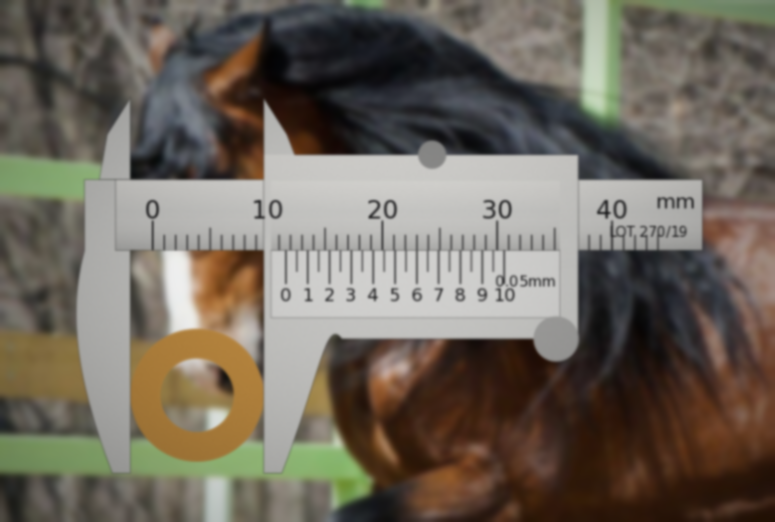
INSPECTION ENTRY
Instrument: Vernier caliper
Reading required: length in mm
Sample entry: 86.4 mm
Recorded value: 11.6 mm
